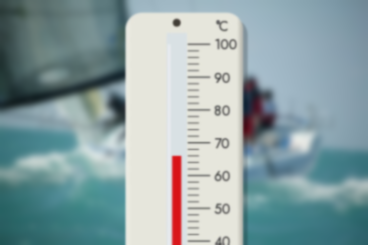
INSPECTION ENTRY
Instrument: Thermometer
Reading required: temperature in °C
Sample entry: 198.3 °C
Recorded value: 66 °C
